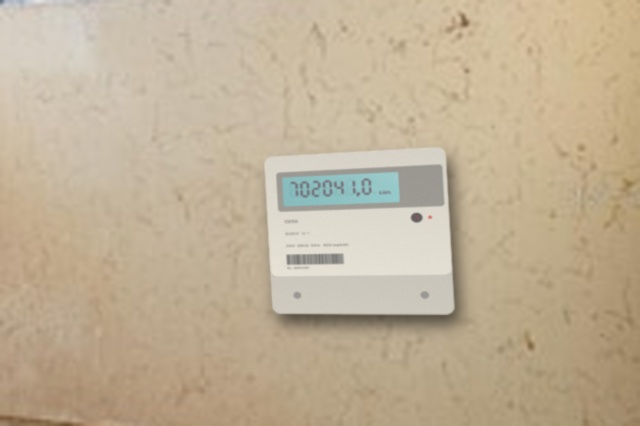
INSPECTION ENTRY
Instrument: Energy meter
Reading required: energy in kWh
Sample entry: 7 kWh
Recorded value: 702041.0 kWh
